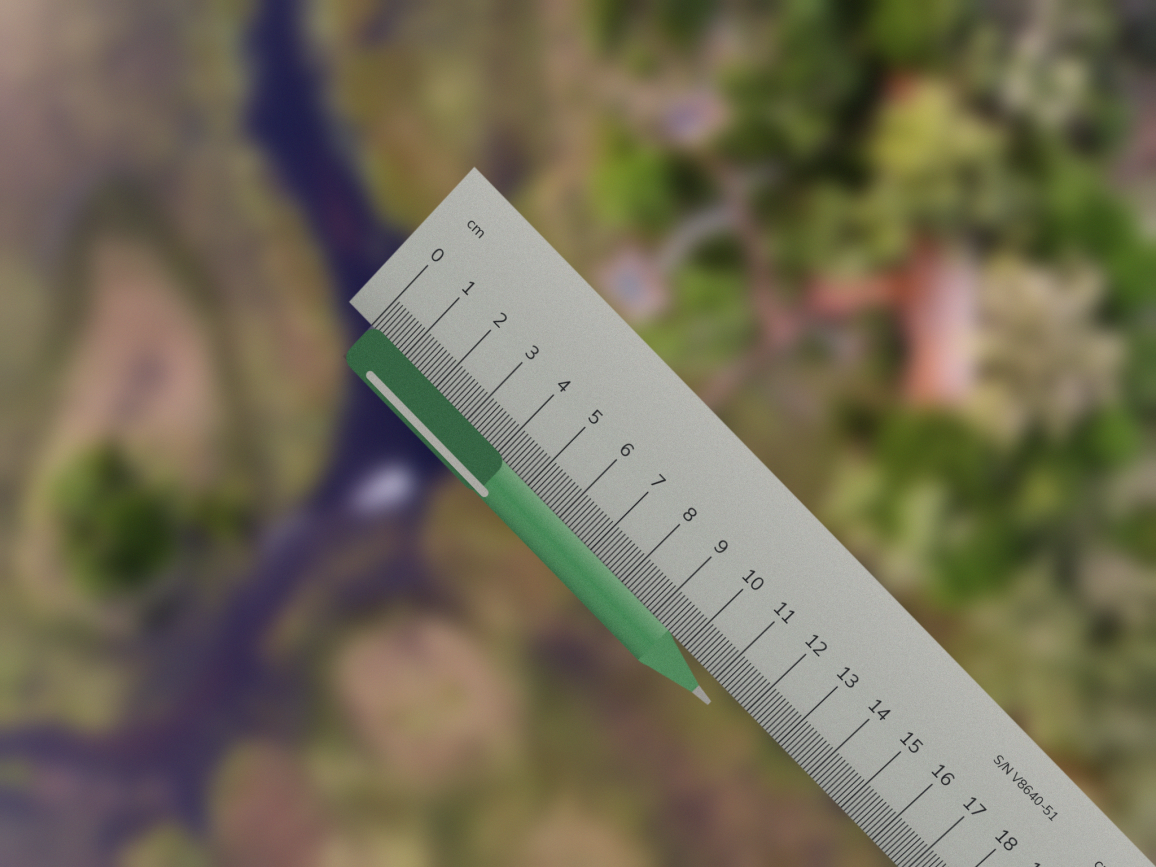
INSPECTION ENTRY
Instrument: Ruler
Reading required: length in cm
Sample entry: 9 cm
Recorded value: 11.3 cm
